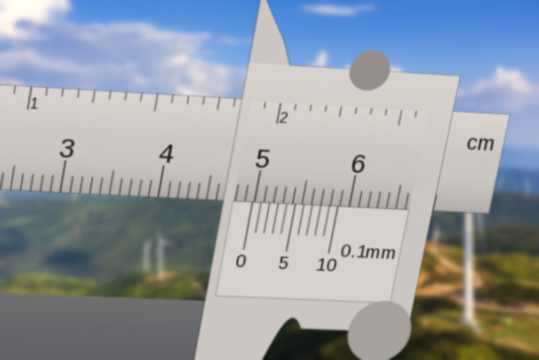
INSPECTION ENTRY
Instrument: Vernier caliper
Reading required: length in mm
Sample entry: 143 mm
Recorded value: 49.8 mm
